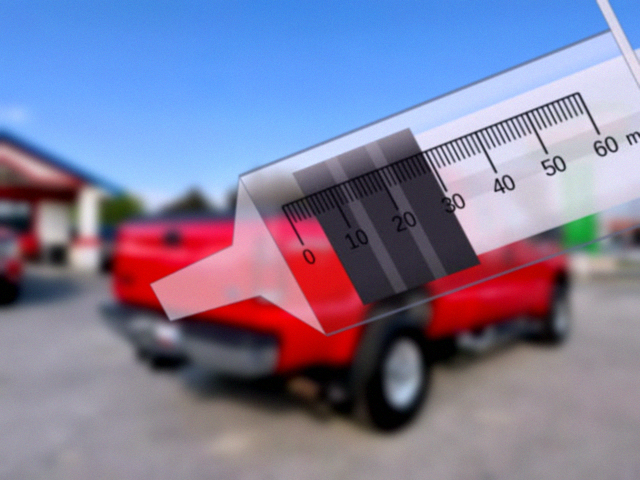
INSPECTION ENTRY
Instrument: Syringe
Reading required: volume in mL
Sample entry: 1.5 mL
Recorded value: 5 mL
